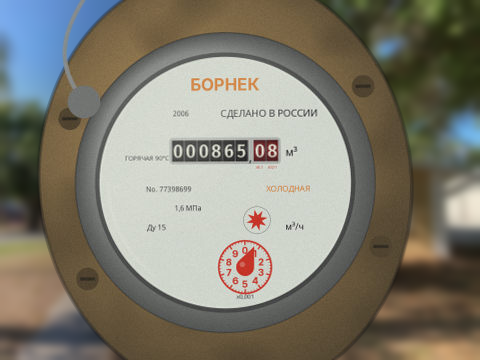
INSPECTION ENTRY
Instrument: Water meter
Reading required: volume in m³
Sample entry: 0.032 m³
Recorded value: 865.080 m³
